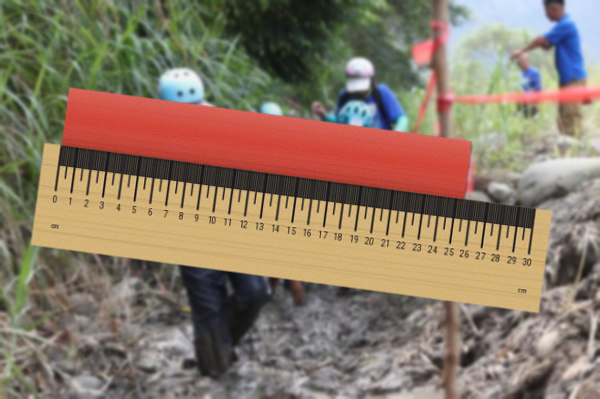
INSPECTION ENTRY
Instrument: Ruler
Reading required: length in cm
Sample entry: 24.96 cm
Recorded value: 25.5 cm
